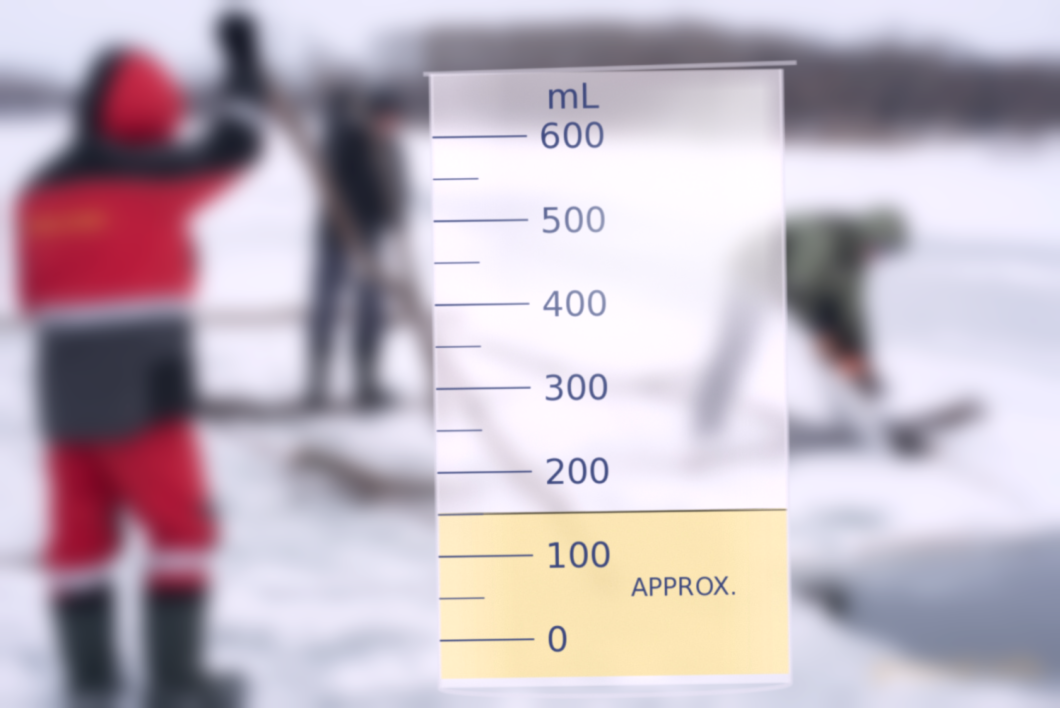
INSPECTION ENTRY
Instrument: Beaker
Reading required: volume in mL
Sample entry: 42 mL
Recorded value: 150 mL
